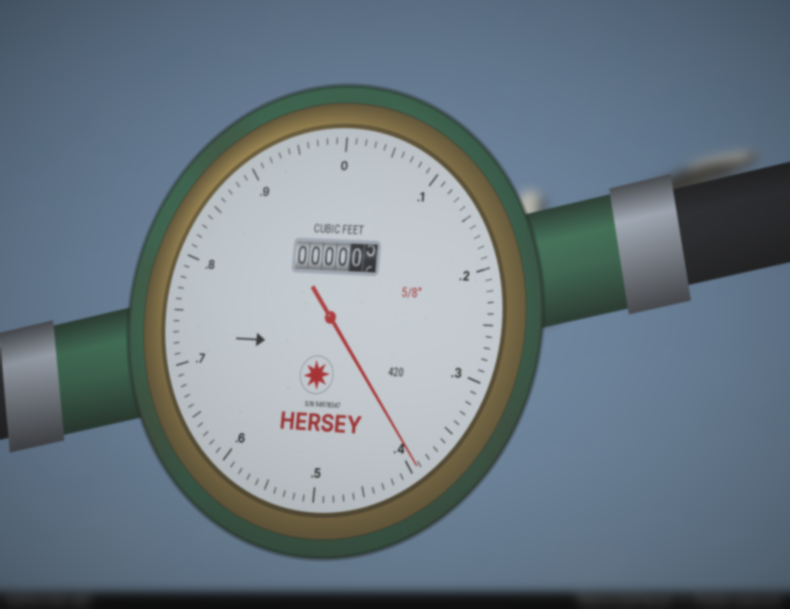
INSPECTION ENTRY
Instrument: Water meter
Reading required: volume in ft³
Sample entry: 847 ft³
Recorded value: 5.39 ft³
